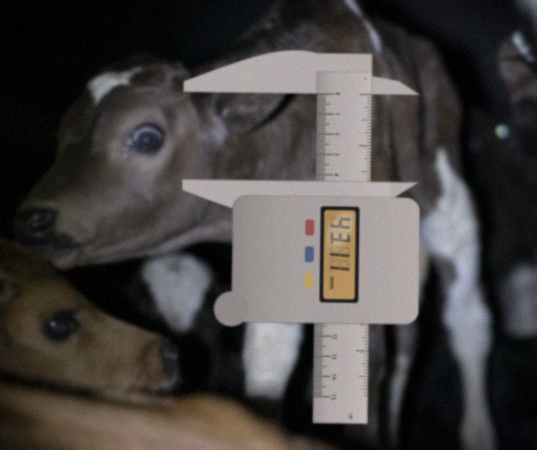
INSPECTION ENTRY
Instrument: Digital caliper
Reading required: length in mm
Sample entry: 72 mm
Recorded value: 43.11 mm
